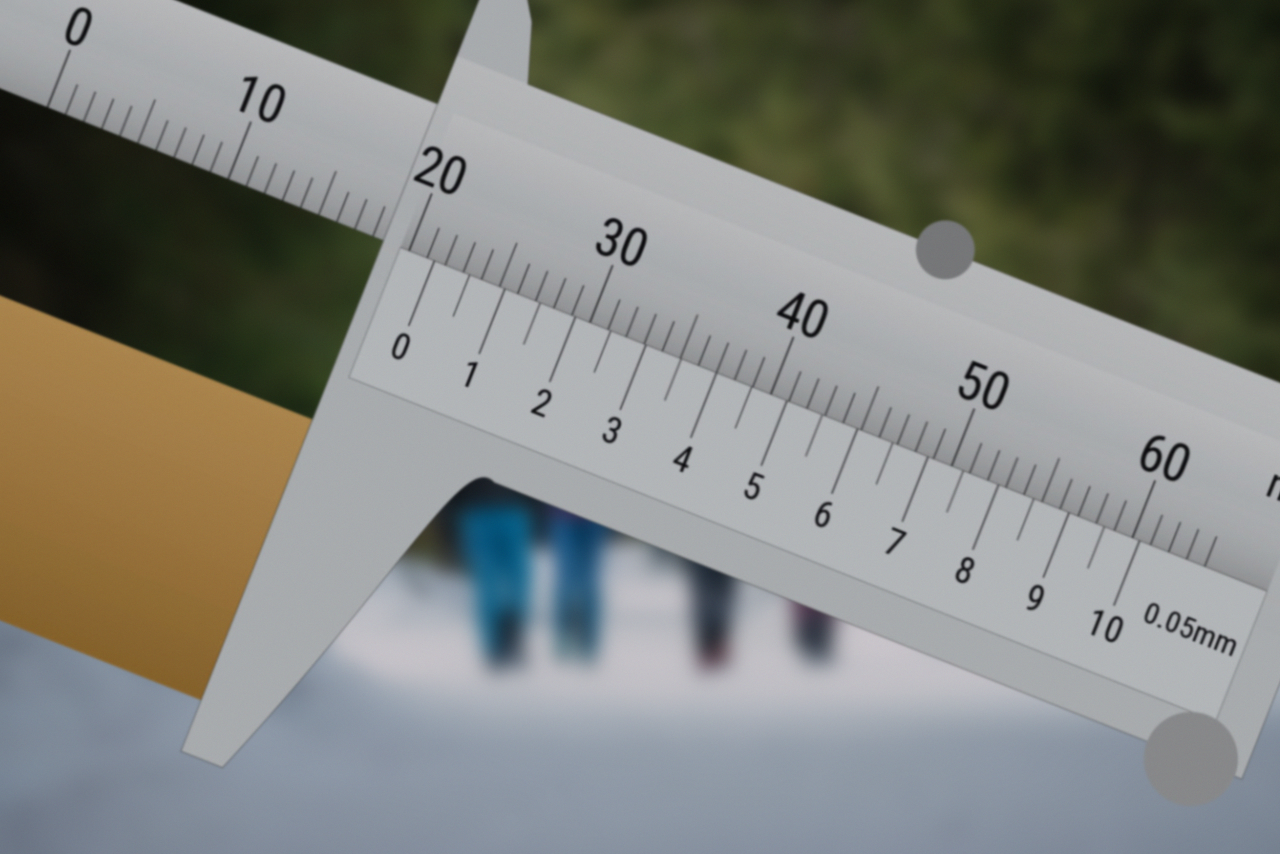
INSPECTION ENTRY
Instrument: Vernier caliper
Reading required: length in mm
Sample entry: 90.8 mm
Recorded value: 21.4 mm
